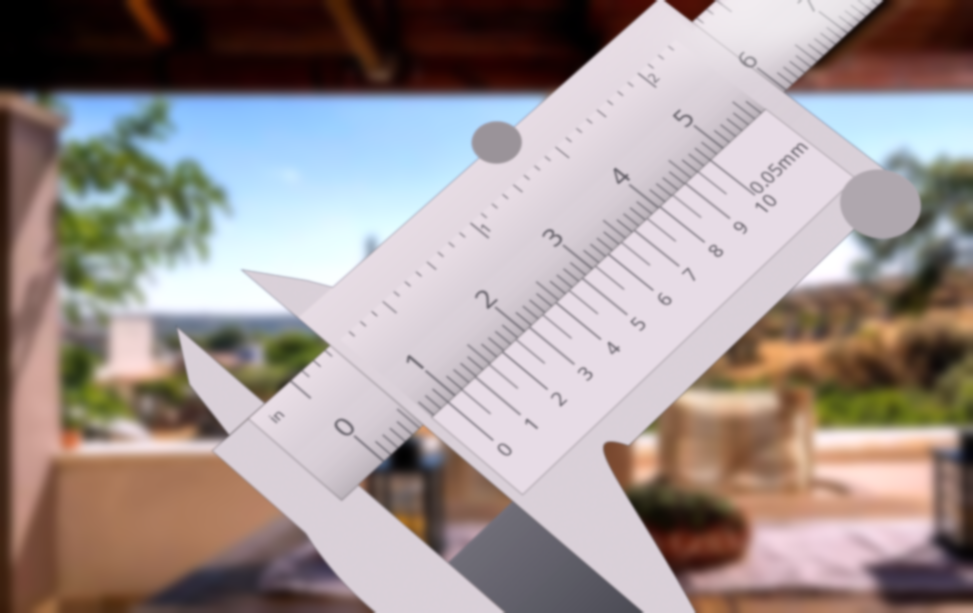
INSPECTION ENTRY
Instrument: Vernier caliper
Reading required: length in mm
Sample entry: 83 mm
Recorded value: 9.0 mm
